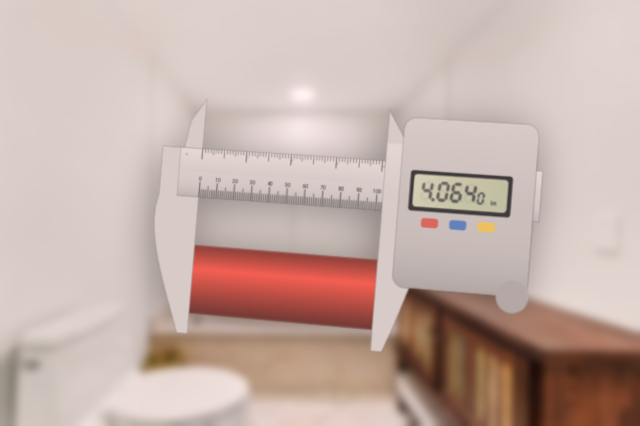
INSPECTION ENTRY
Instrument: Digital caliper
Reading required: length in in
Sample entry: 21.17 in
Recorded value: 4.0640 in
